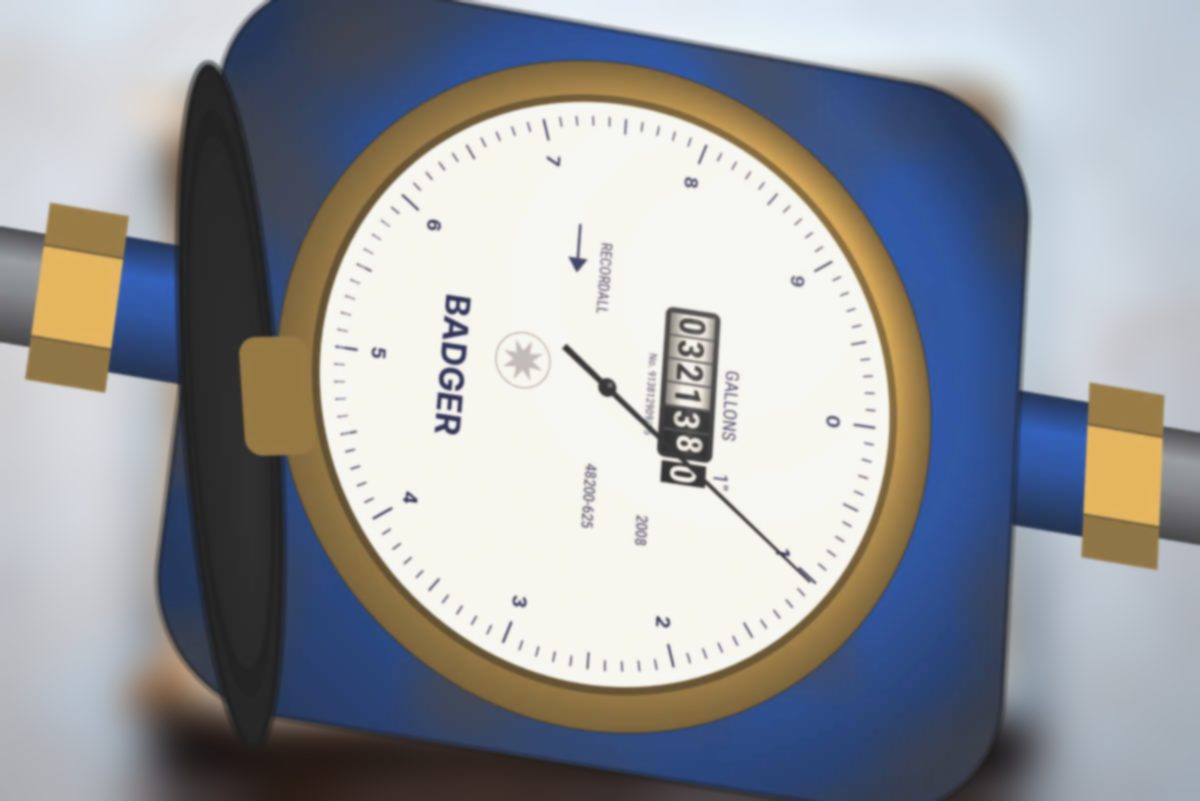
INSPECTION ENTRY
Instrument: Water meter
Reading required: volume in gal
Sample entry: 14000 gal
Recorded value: 321381.0 gal
